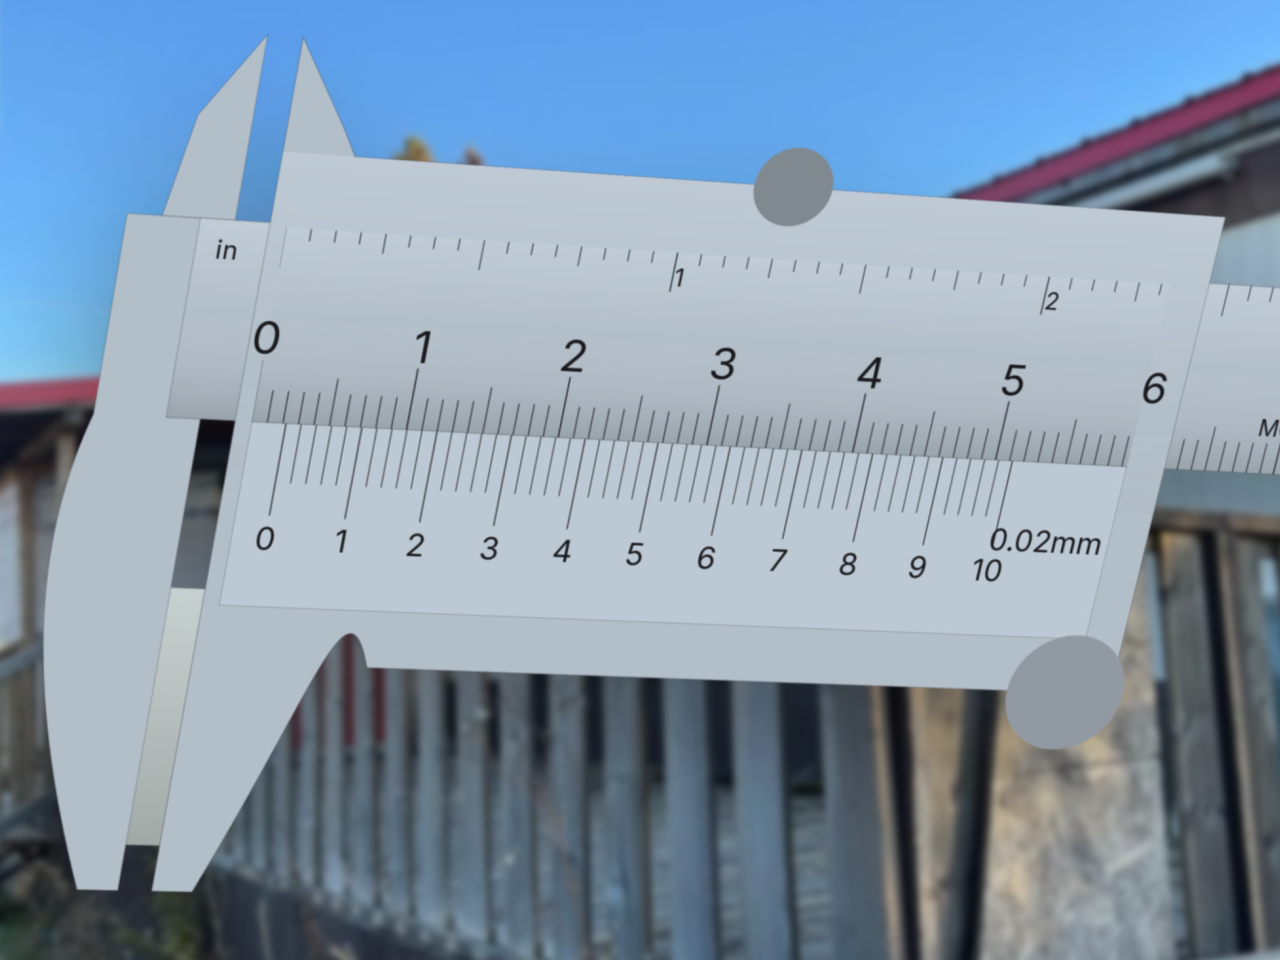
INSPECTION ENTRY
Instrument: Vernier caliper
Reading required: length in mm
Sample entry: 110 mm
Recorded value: 2.2 mm
